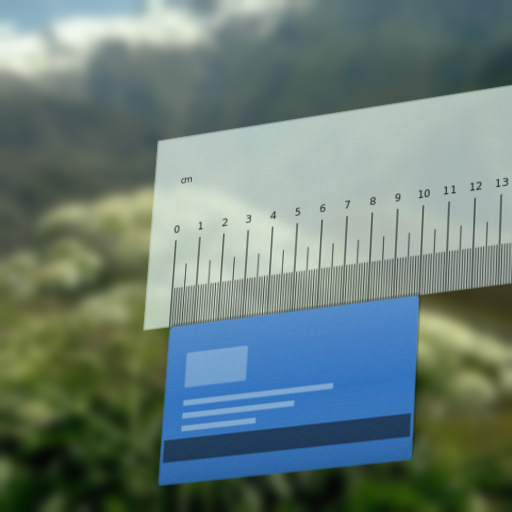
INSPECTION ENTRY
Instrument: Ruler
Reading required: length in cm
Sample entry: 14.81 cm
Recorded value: 10 cm
